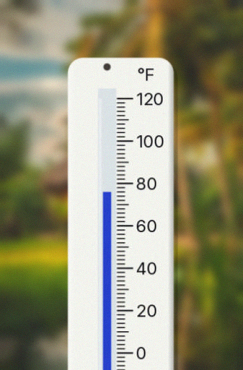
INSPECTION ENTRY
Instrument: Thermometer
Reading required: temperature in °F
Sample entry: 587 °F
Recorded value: 76 °F
